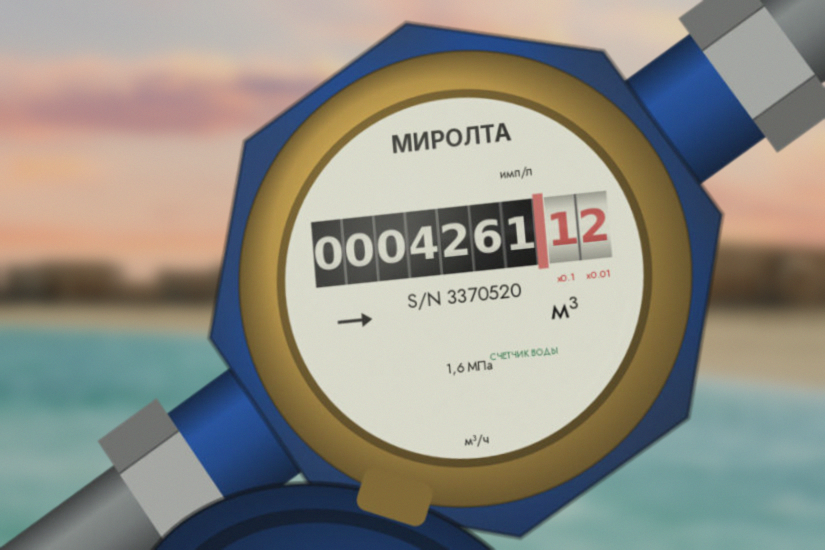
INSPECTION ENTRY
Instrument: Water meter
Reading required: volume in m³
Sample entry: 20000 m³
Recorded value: 4261.12 m³
